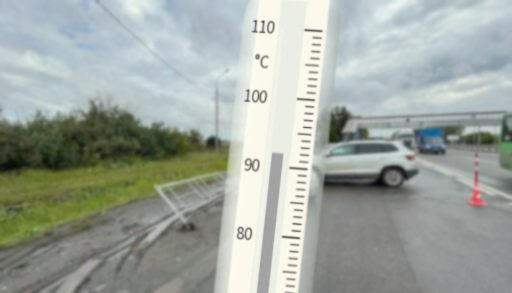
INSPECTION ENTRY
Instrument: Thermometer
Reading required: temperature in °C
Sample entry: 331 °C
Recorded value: 92 °C
